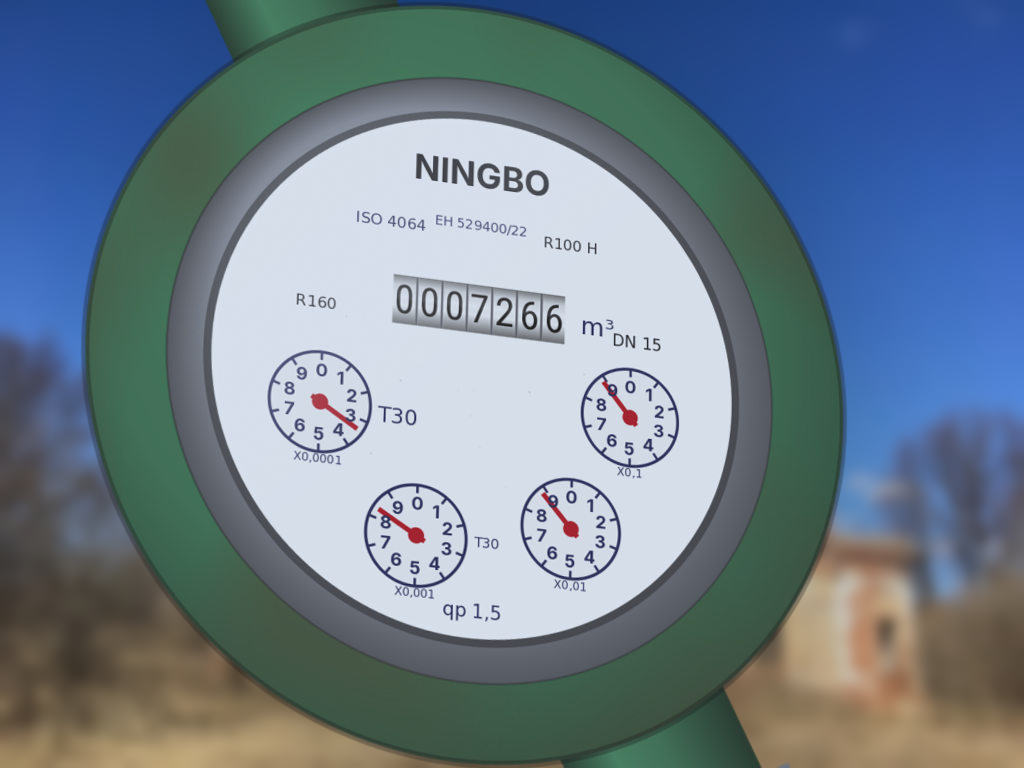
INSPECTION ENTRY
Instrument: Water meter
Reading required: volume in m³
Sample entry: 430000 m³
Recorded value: 7266.8883 m³
